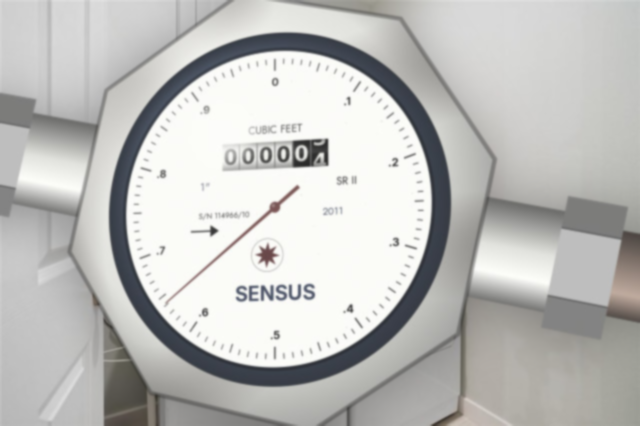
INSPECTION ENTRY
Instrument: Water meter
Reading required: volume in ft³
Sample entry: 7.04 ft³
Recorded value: 3.64 ft³
